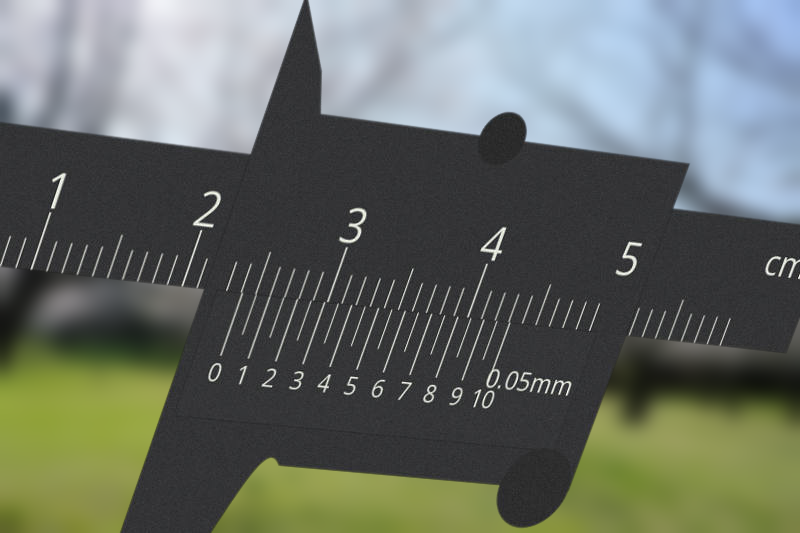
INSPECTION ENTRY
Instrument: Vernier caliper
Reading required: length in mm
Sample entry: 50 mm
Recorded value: 24.1 mm
